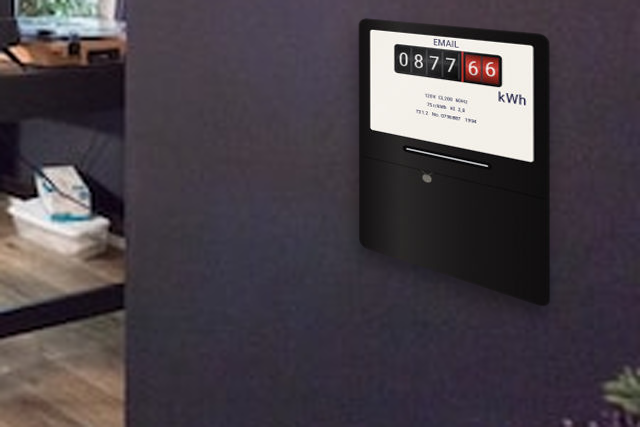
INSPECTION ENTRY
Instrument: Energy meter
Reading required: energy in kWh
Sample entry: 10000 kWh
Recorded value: 877.66 kWh
